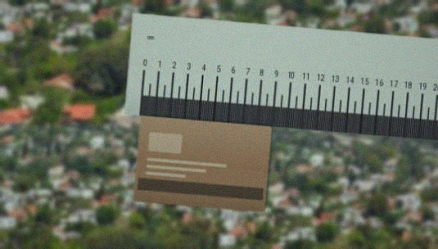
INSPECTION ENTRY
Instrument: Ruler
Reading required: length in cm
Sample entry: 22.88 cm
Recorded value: 9 cm
